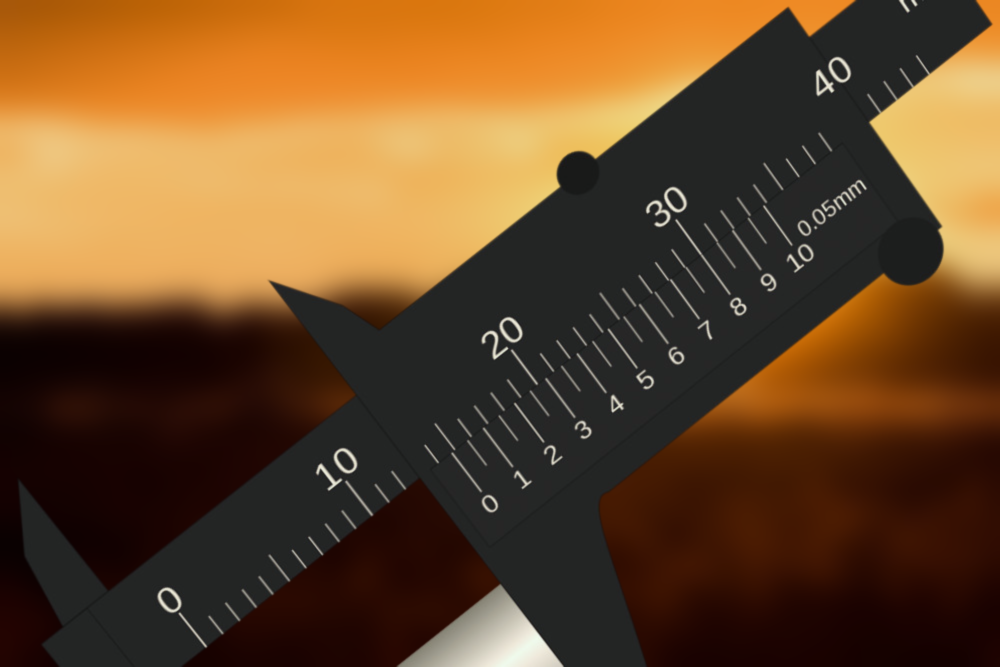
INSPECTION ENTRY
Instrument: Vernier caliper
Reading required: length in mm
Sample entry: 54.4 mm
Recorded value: 14.8 mm
